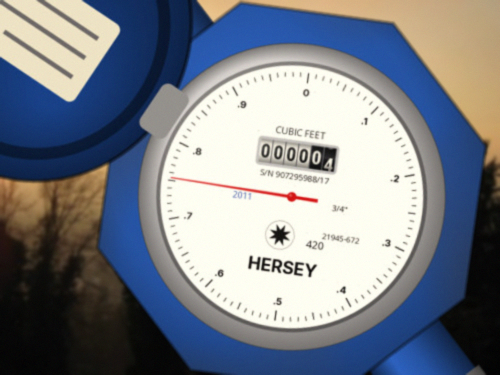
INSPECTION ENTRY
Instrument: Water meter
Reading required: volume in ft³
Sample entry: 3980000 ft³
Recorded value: 3.75 ft³
